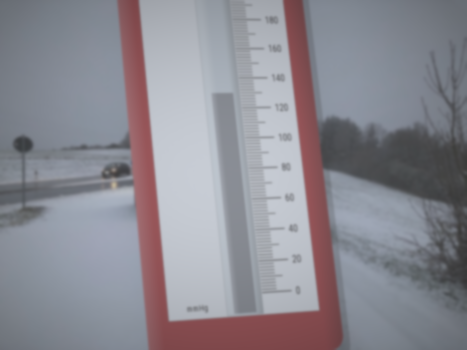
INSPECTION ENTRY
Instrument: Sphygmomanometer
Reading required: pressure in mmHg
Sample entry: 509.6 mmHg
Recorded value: 130 mmHg
